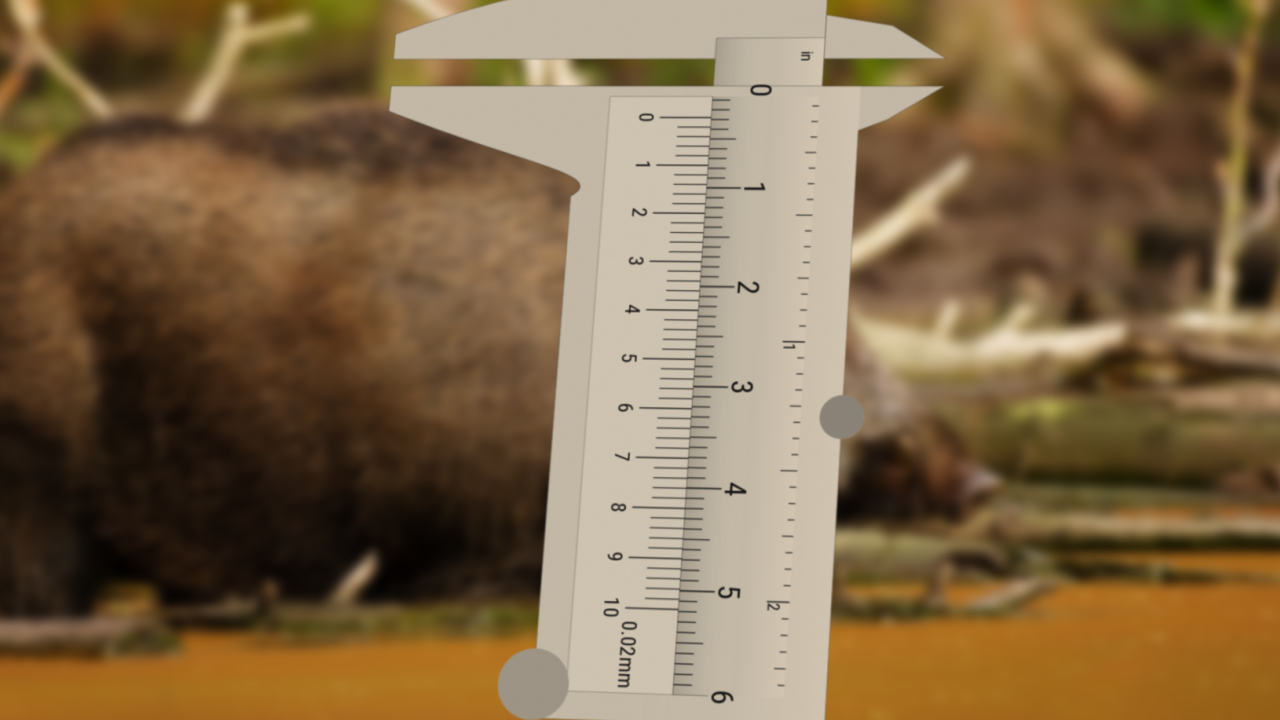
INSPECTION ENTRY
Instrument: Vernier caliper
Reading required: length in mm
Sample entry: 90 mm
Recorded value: 2.8 mm
